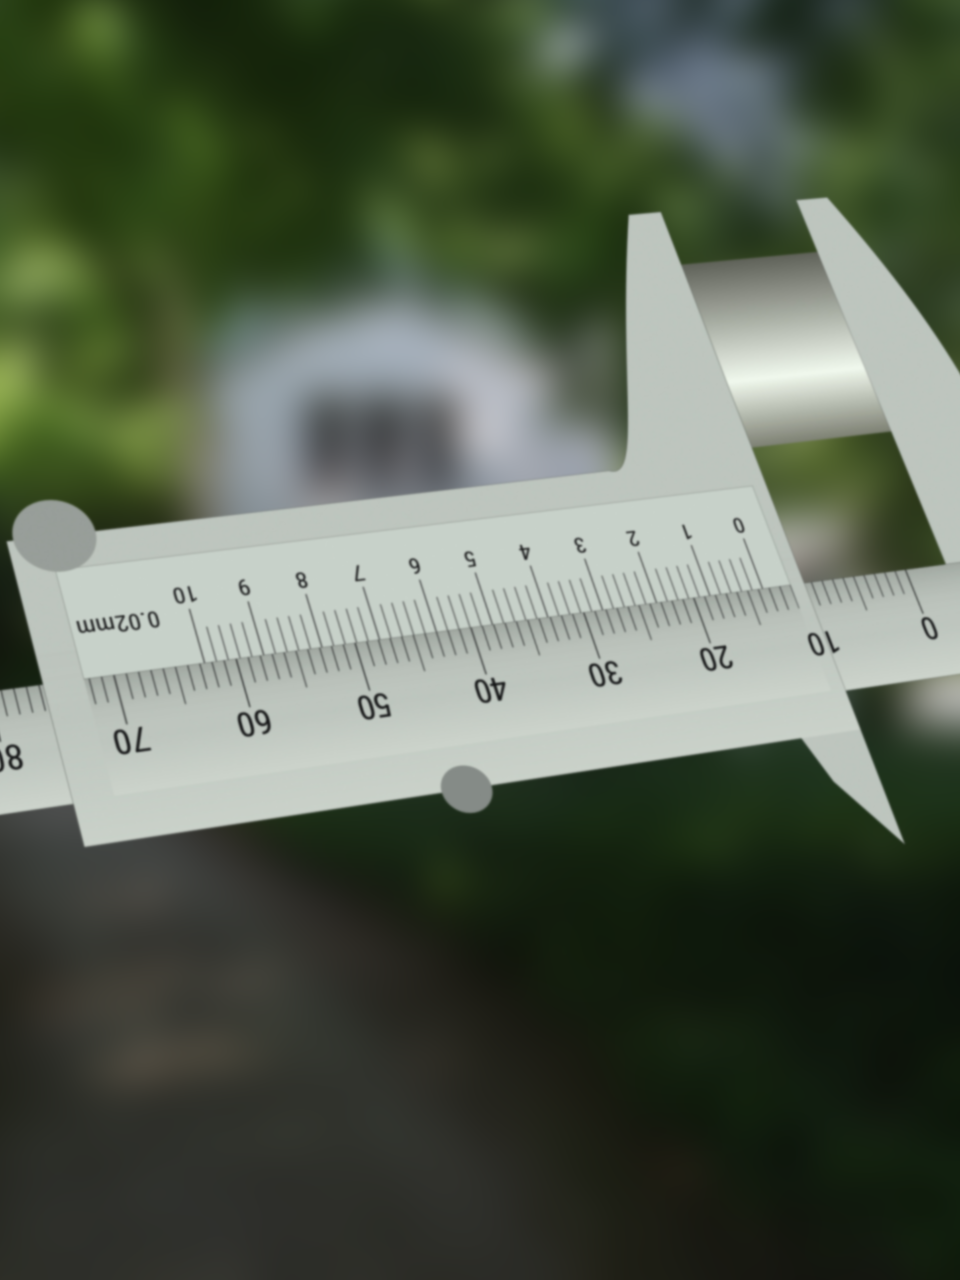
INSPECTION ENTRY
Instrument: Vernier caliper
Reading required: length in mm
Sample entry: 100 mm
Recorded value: 13.6 mm
